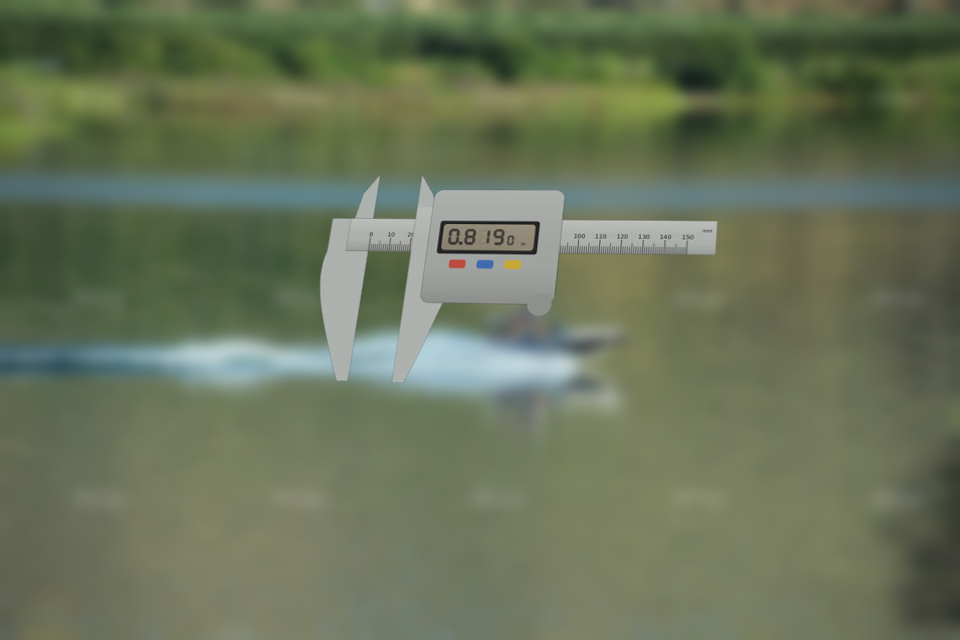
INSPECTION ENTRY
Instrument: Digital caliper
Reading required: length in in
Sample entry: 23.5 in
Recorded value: 0.8190 in
